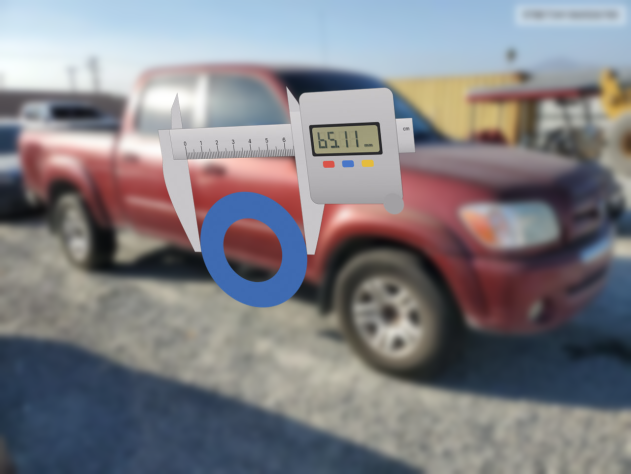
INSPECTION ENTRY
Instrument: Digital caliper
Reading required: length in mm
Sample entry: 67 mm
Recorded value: 65.11 mm
